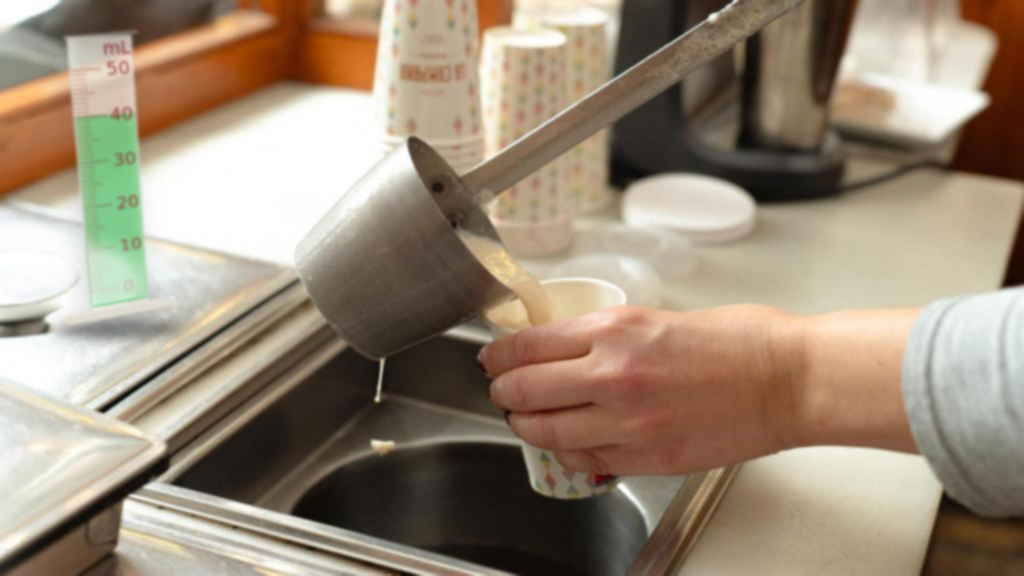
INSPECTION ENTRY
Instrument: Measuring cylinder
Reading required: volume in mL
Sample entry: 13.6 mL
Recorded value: 40 mL
